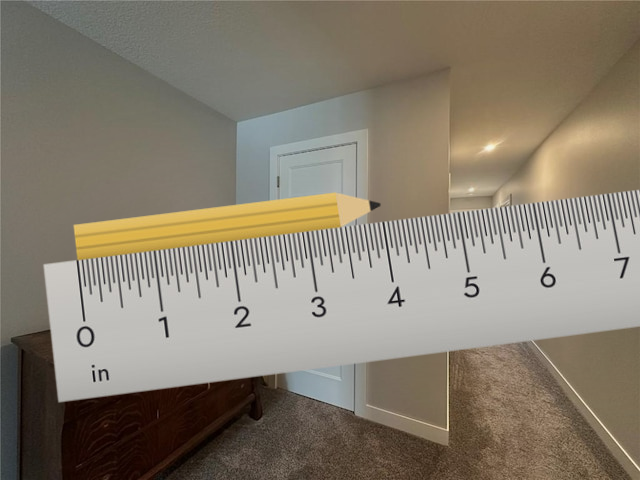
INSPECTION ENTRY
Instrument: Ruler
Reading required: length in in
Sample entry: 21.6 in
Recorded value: 4 in
